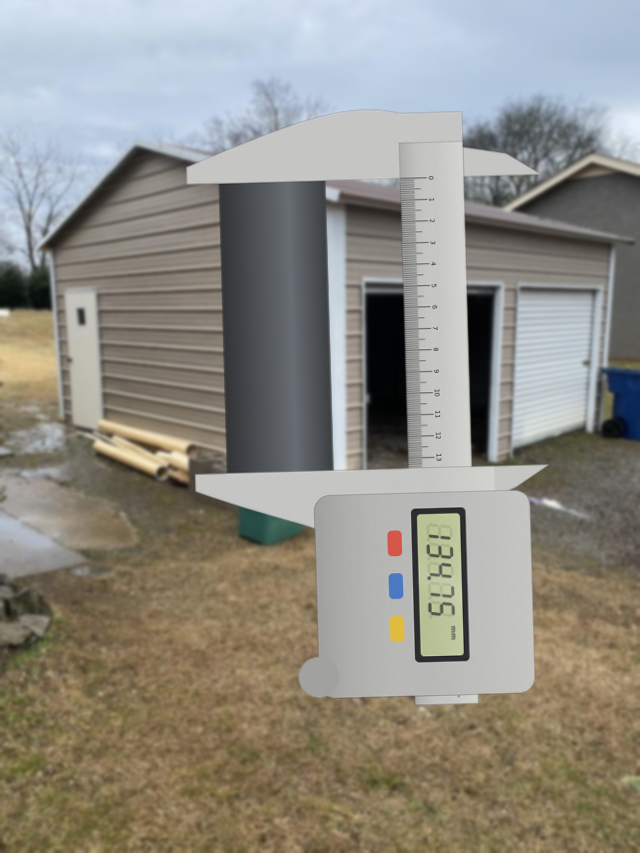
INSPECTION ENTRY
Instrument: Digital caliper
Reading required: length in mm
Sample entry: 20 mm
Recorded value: 134.75 mm
